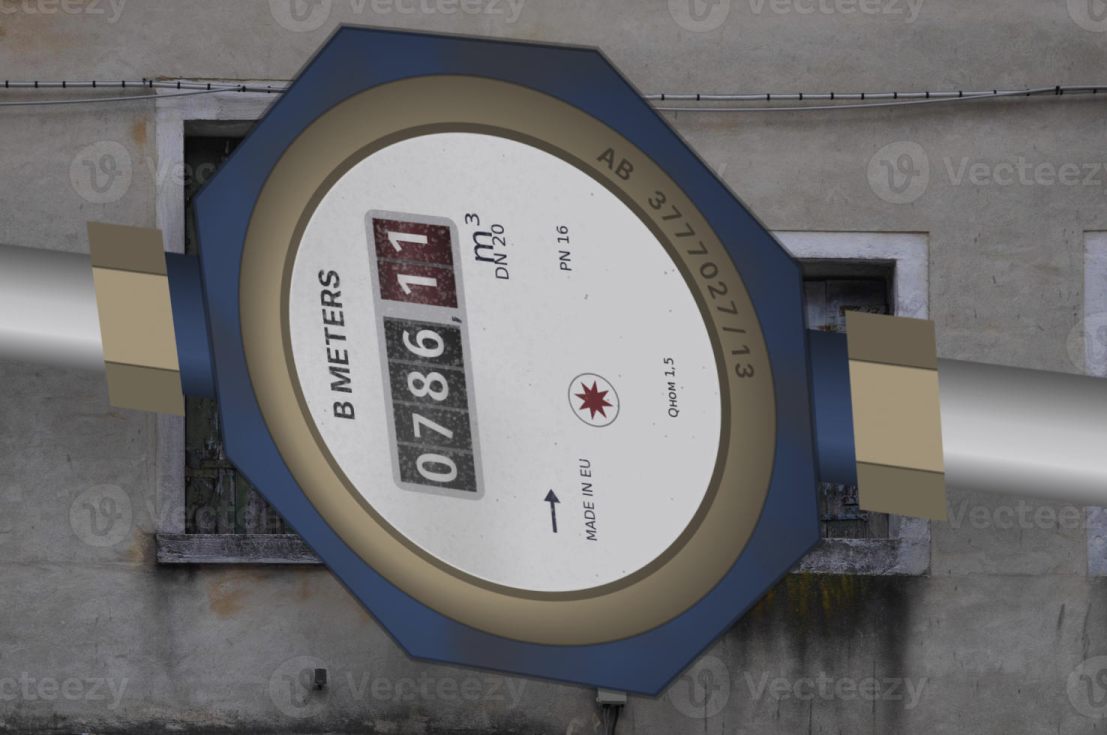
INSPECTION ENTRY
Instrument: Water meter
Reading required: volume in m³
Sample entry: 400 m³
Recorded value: 786.11 m³
